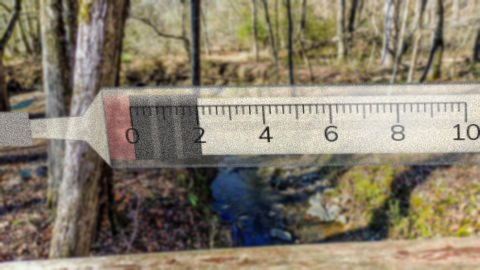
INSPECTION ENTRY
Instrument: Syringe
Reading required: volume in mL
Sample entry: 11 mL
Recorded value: 0 mL
